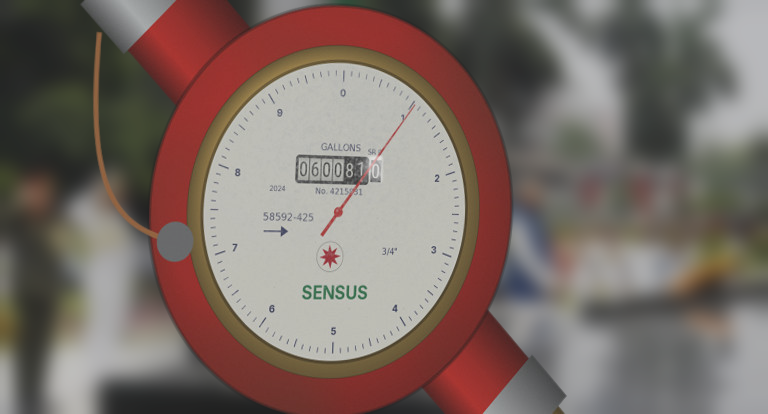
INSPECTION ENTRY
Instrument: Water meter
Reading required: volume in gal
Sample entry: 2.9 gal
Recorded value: 600811.0 gal
